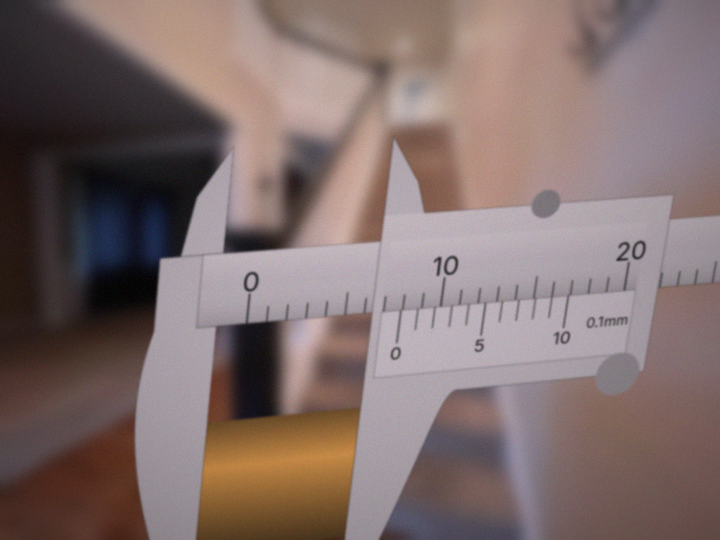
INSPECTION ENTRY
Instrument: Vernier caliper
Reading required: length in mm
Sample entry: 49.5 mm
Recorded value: 7.9 mm
